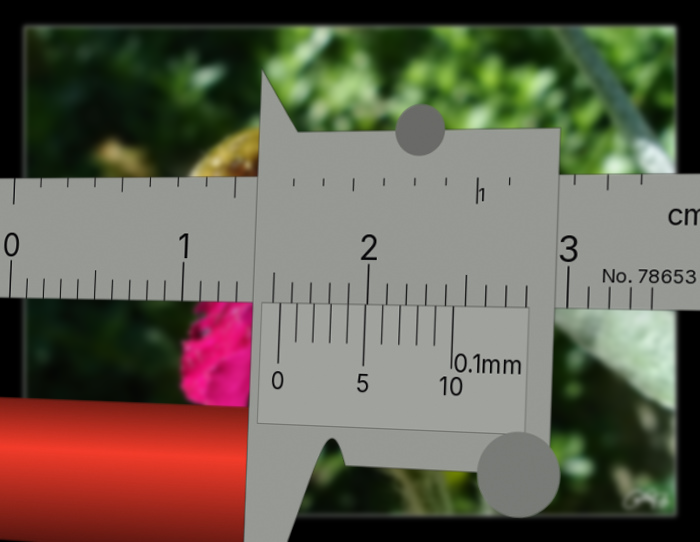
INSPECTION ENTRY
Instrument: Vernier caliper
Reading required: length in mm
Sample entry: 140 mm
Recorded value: 15.4 mm
